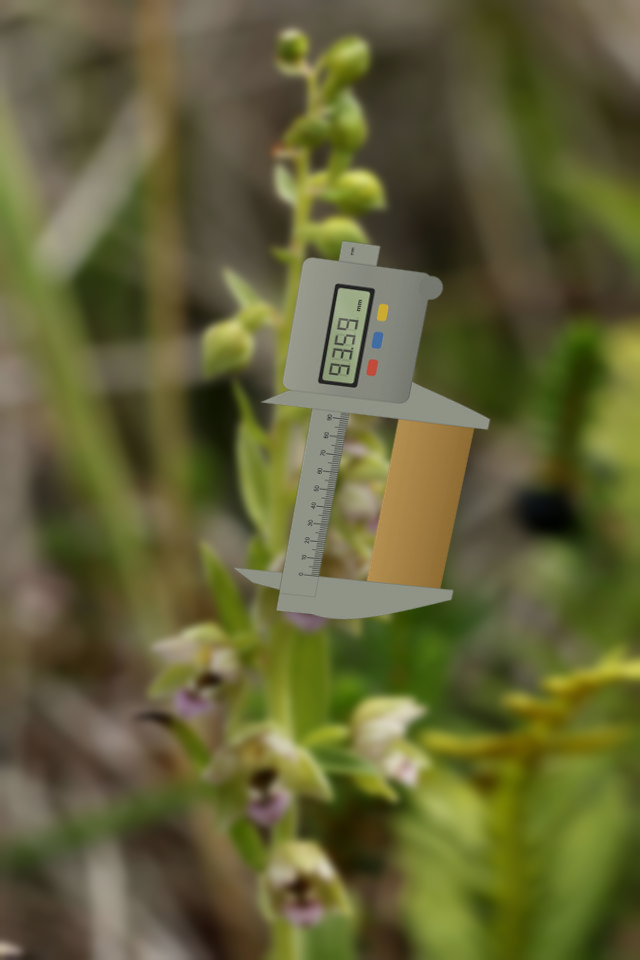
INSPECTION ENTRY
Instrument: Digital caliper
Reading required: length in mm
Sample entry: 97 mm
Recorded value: 93.59 mm
